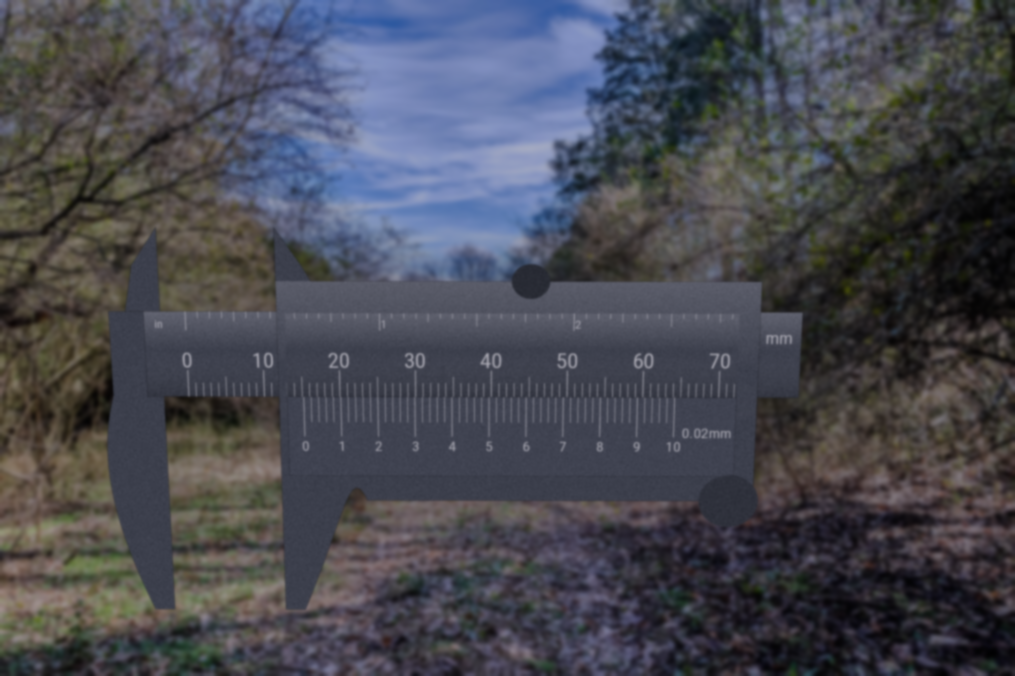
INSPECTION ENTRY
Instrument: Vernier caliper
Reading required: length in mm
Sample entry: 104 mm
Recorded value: 15.2 mm
